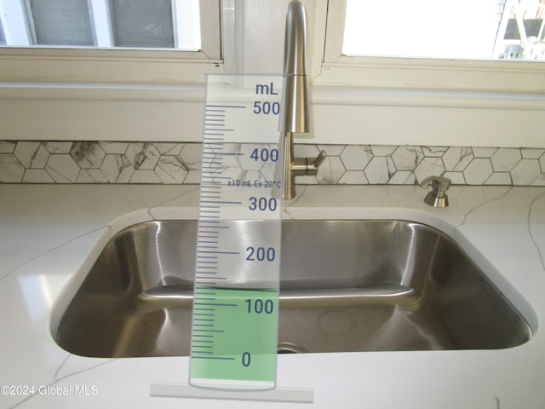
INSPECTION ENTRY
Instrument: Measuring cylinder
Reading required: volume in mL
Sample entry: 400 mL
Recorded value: 130 mL
